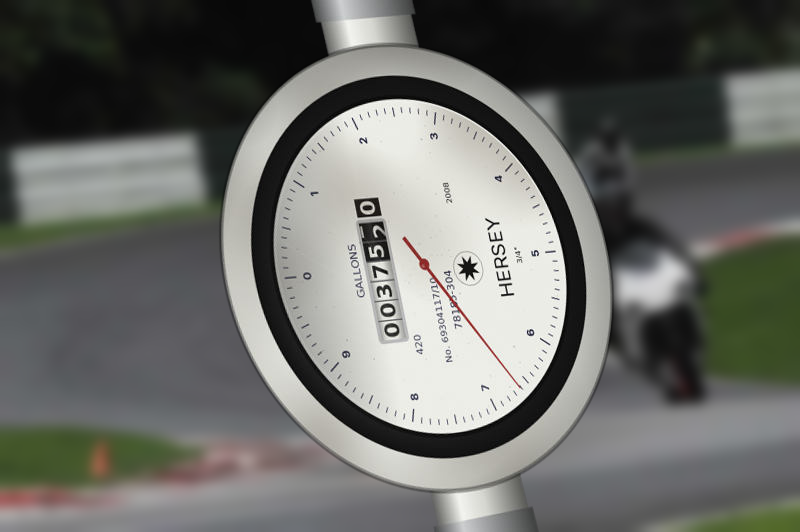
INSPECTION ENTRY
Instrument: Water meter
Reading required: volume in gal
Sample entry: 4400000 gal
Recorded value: 37516.6 gal
